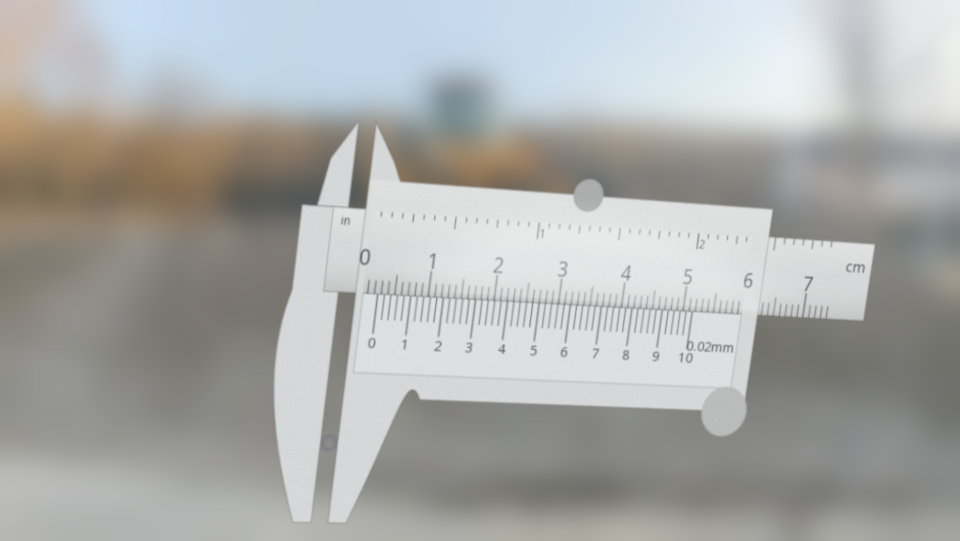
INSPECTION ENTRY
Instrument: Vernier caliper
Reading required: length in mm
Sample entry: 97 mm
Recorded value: 2.5 mm
